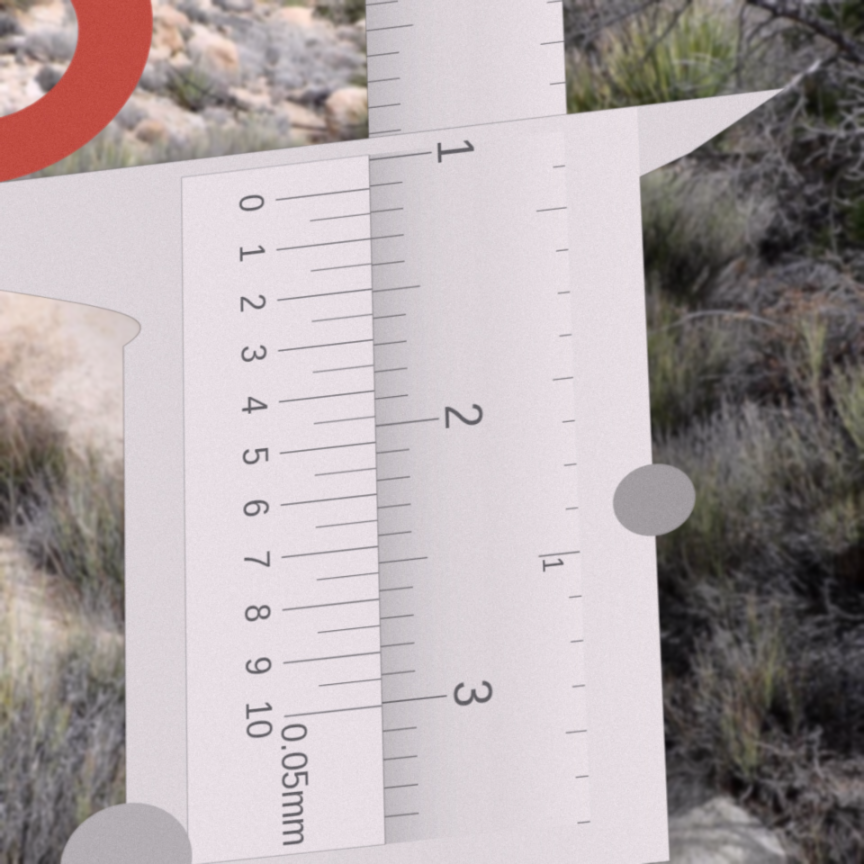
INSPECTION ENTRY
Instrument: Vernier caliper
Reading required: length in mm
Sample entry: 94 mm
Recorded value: 11.10 mm
